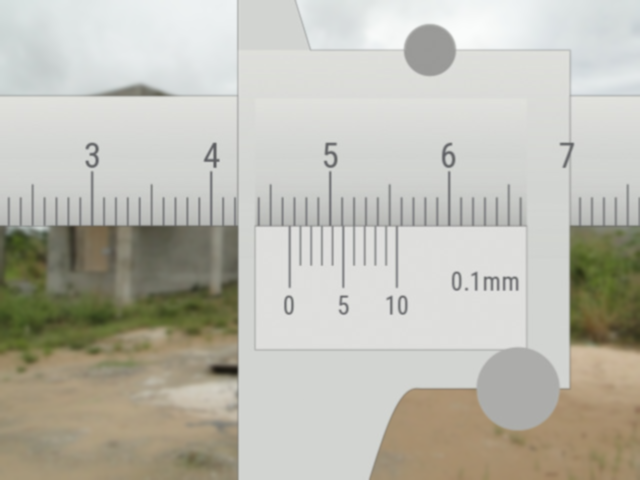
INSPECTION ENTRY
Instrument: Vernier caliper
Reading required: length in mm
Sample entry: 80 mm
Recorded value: 46.6 mm
